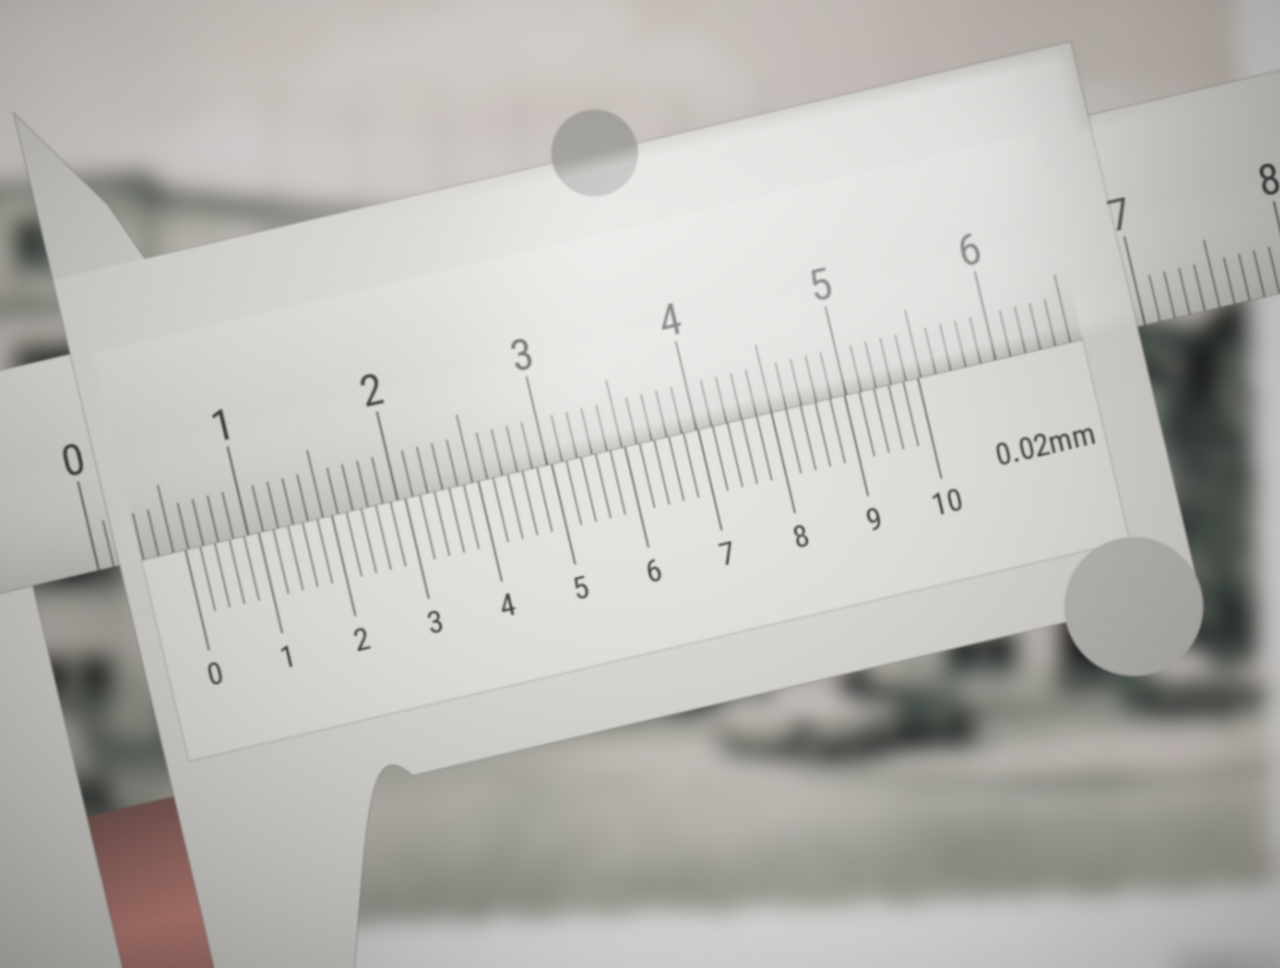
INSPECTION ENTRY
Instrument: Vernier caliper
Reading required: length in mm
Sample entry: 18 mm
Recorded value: 5.8 mm
